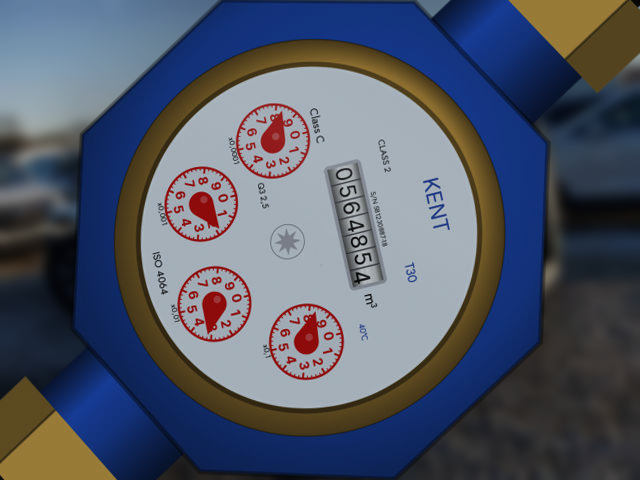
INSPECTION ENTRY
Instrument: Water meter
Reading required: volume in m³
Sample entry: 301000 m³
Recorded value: 564853.8318 m³
